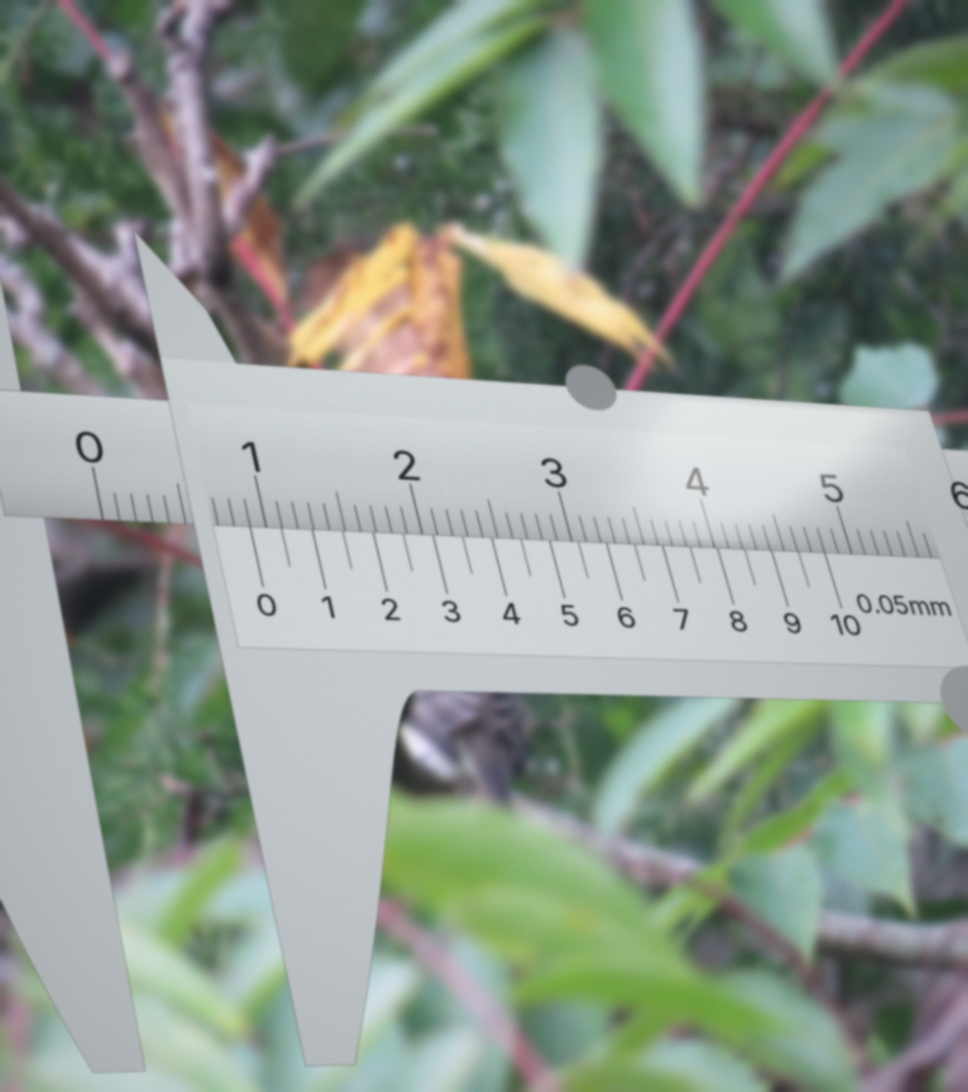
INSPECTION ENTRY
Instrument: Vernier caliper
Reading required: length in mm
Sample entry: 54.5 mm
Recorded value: 9.0 mm
